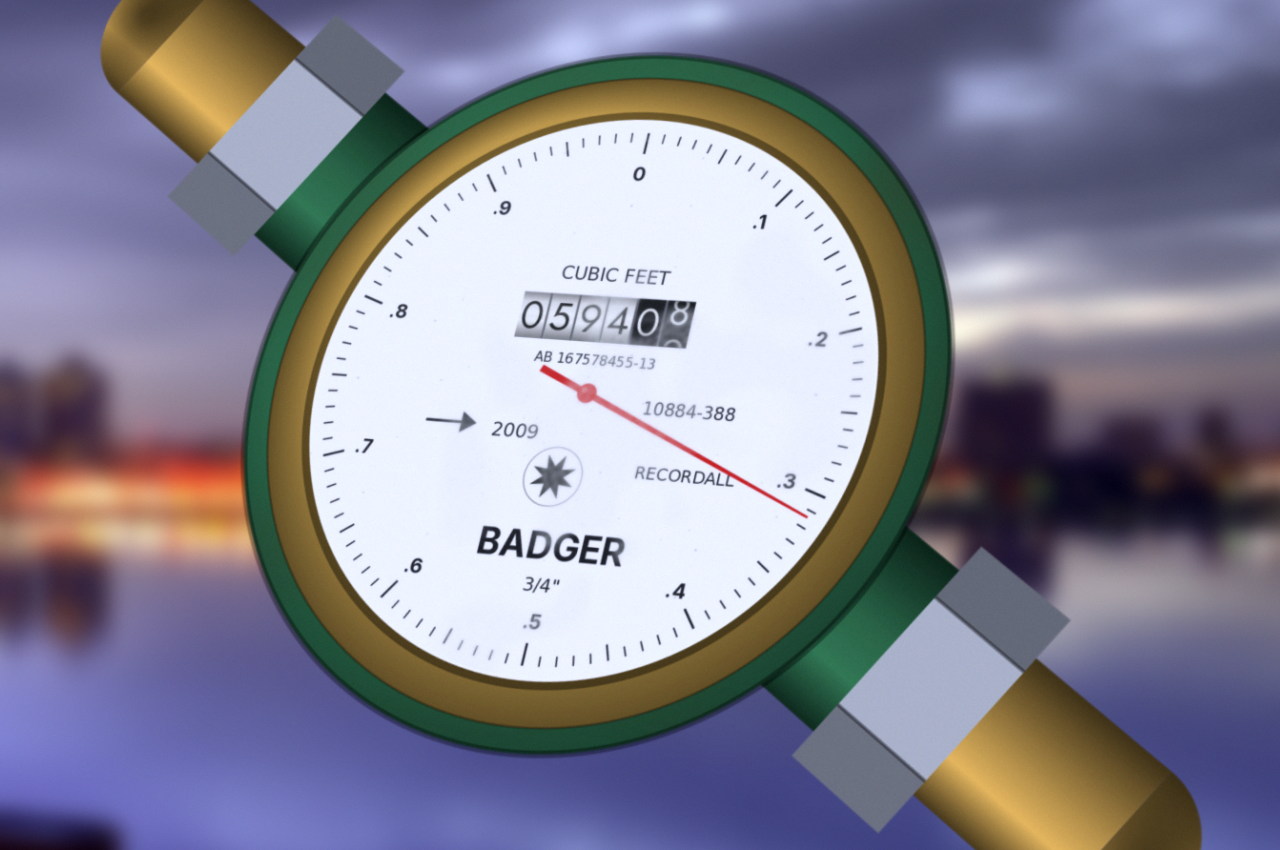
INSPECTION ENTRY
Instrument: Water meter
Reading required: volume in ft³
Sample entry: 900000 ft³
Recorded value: 59408.31 ft³
